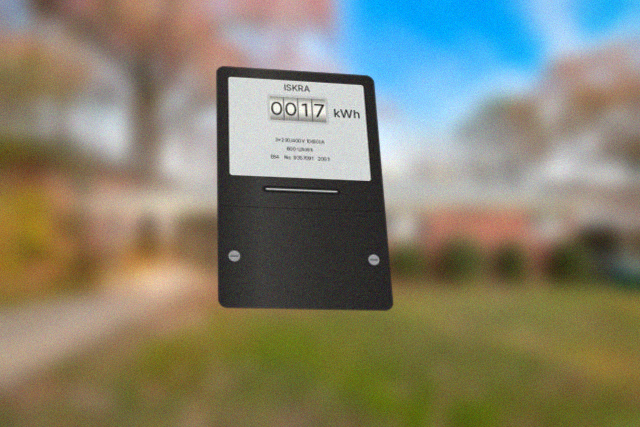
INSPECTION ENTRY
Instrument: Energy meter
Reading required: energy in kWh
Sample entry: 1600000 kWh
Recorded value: 17 kWh
